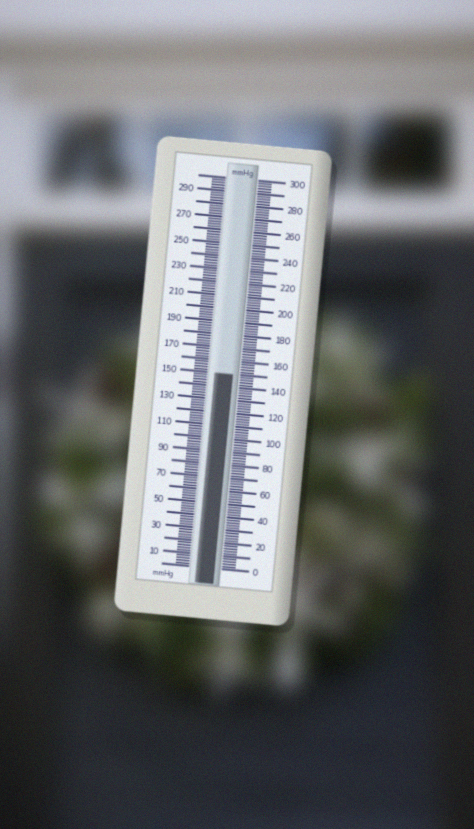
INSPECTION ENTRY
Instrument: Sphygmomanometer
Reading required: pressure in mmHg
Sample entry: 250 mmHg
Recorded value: 150 mmHg
